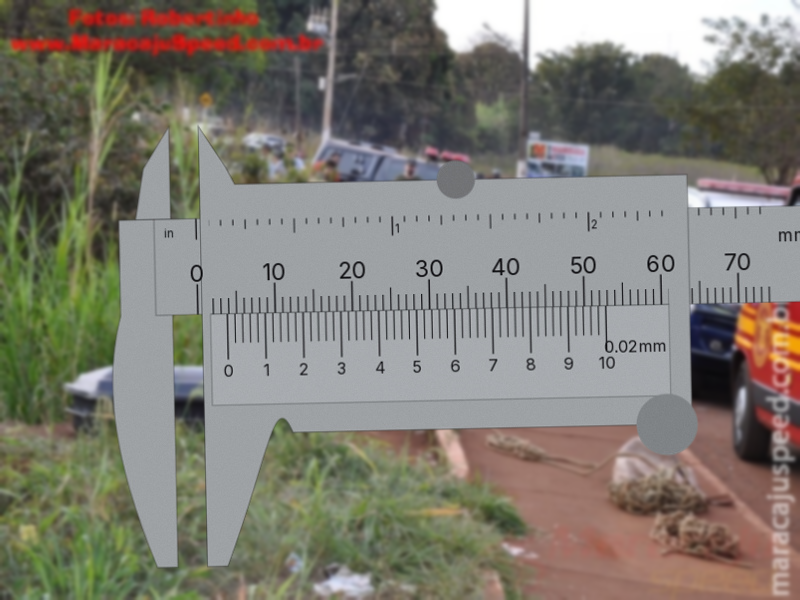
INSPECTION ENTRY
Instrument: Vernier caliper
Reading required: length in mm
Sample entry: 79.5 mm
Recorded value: 3.8 mm
